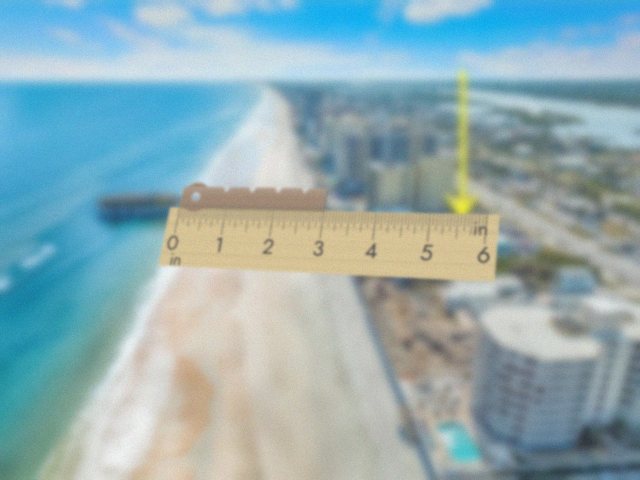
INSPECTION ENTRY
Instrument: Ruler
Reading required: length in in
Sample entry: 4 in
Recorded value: 3 in
